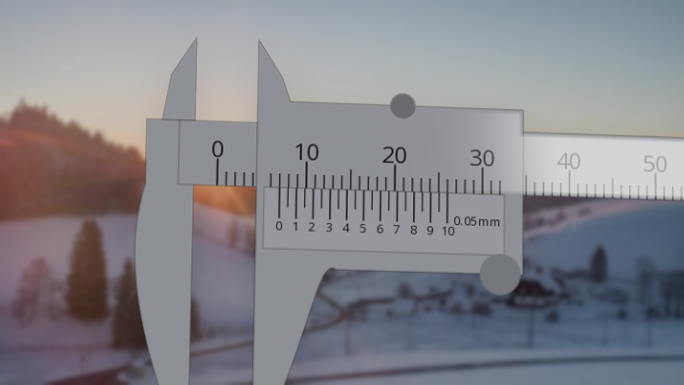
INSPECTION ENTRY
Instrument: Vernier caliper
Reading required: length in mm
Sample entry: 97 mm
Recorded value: 7.0 mm
